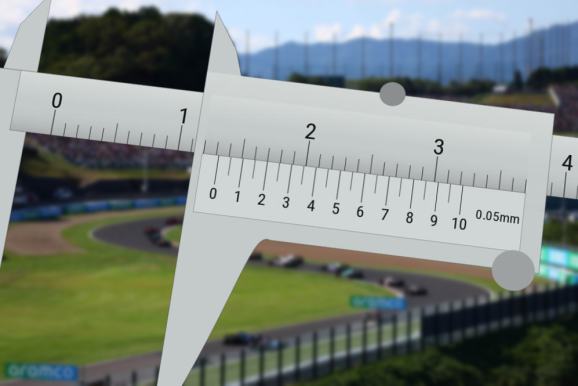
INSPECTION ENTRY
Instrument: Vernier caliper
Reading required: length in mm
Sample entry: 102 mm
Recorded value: 13.2 mm
